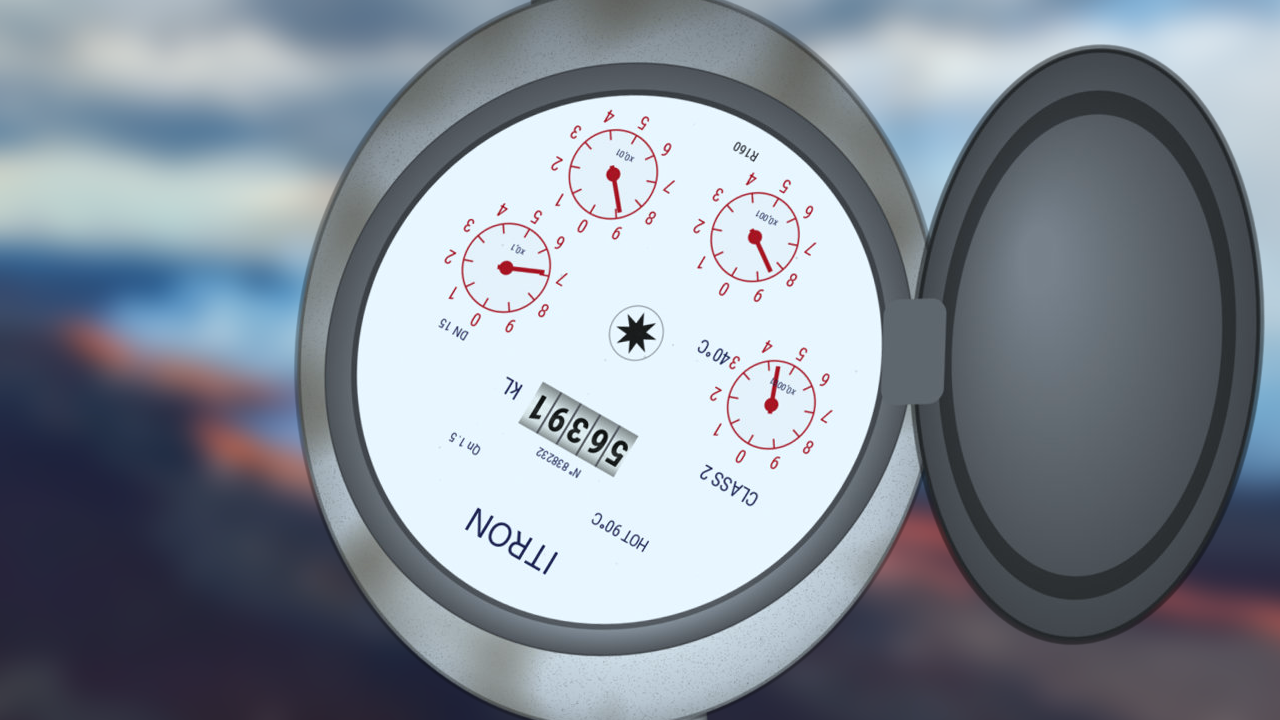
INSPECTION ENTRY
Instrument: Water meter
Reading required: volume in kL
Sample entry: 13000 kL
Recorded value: 56391.6884 kL
